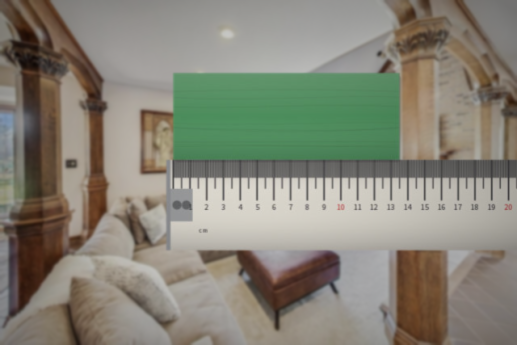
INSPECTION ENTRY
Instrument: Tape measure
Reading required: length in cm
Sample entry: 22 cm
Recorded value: 13.5 cm
